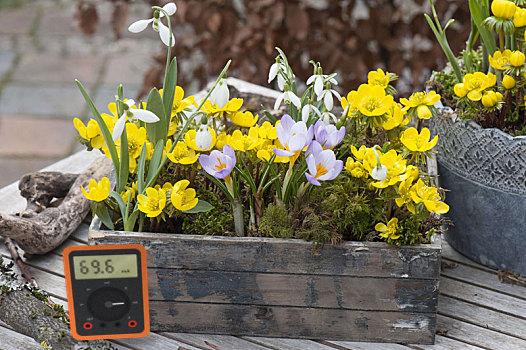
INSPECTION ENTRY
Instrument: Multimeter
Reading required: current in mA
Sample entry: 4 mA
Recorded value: 69.6 mA
